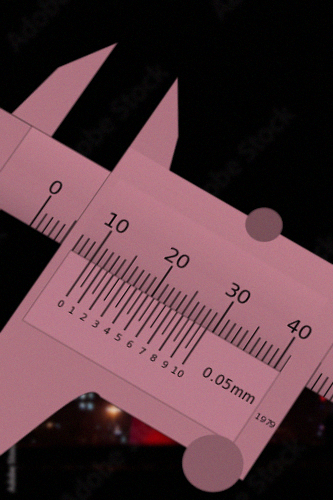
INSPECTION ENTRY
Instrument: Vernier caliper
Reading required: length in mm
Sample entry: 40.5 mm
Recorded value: 10.0 mm
